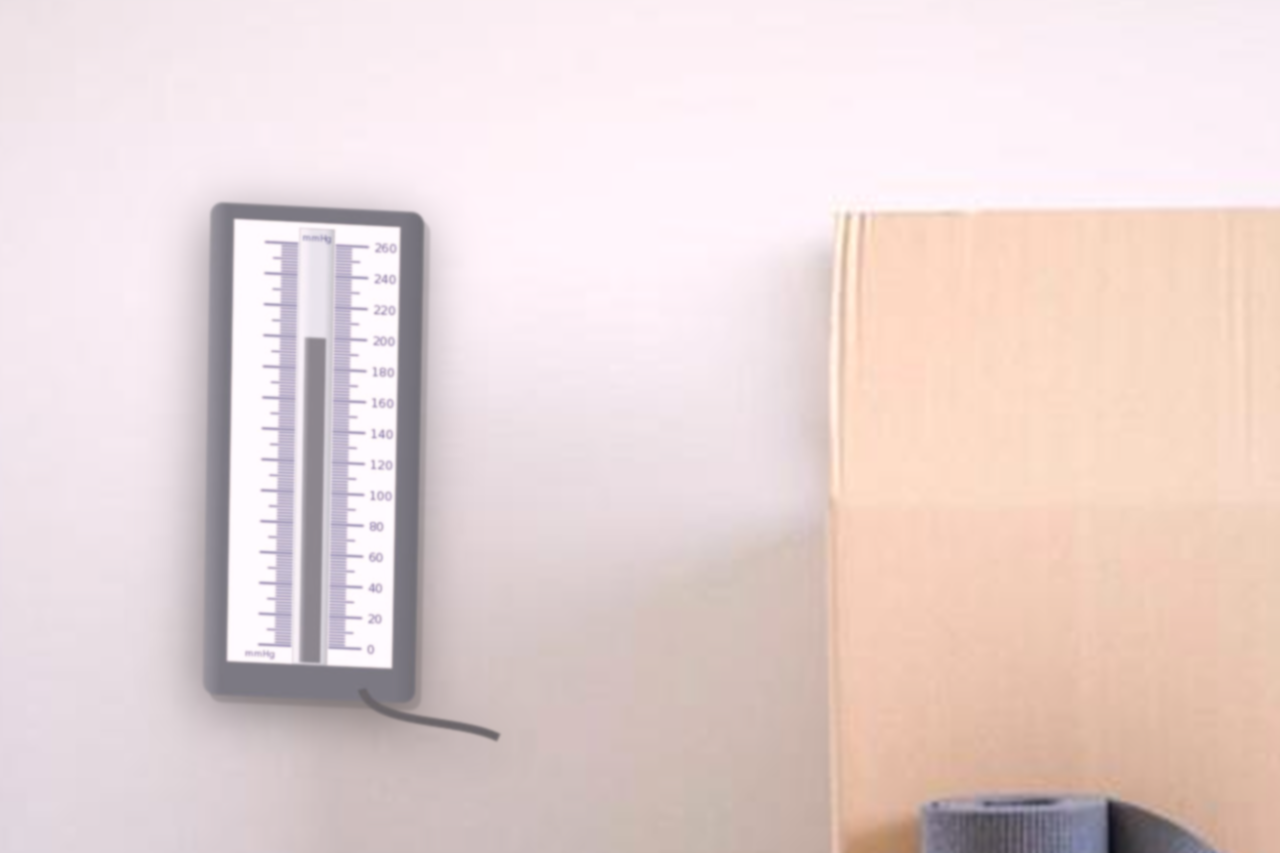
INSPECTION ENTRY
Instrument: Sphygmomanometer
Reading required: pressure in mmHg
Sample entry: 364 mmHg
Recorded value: 200 mmHg
